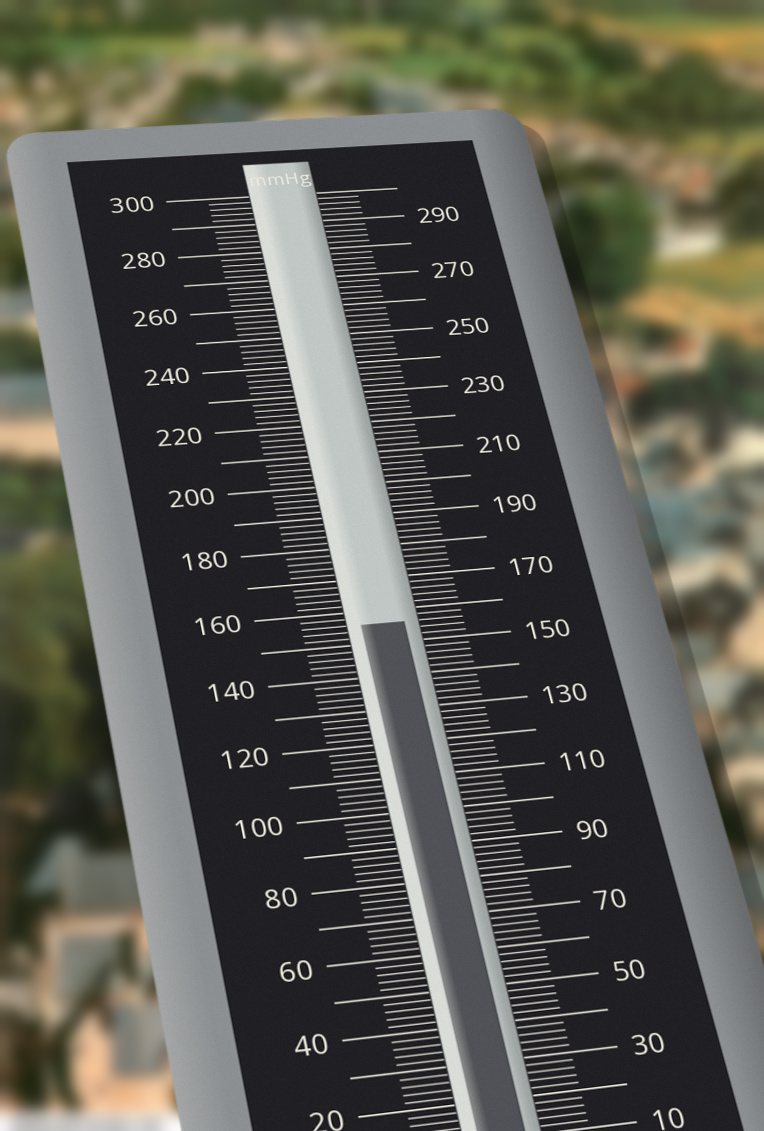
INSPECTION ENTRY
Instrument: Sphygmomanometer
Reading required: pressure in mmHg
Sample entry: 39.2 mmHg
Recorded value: 156 mmHg
